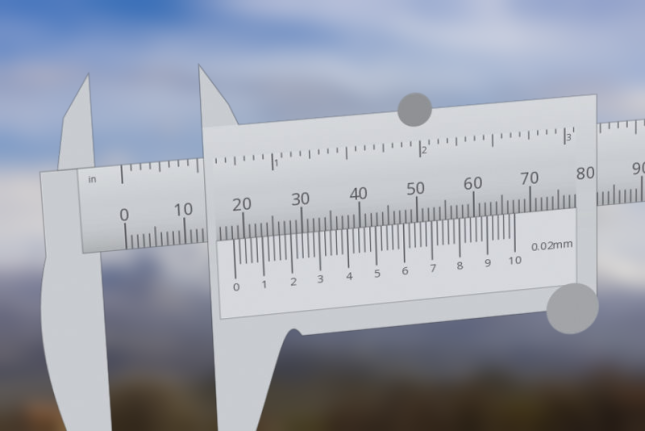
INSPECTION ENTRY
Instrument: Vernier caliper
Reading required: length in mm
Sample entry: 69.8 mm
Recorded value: 18.2 mm
